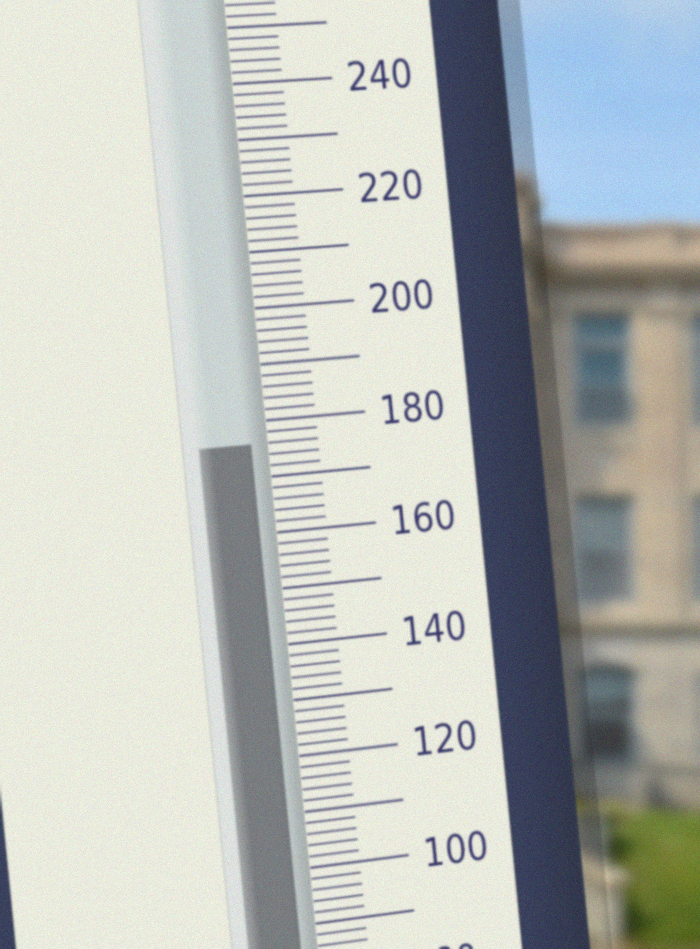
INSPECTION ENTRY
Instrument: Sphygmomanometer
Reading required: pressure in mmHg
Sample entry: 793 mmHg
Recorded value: 176 mmHg
